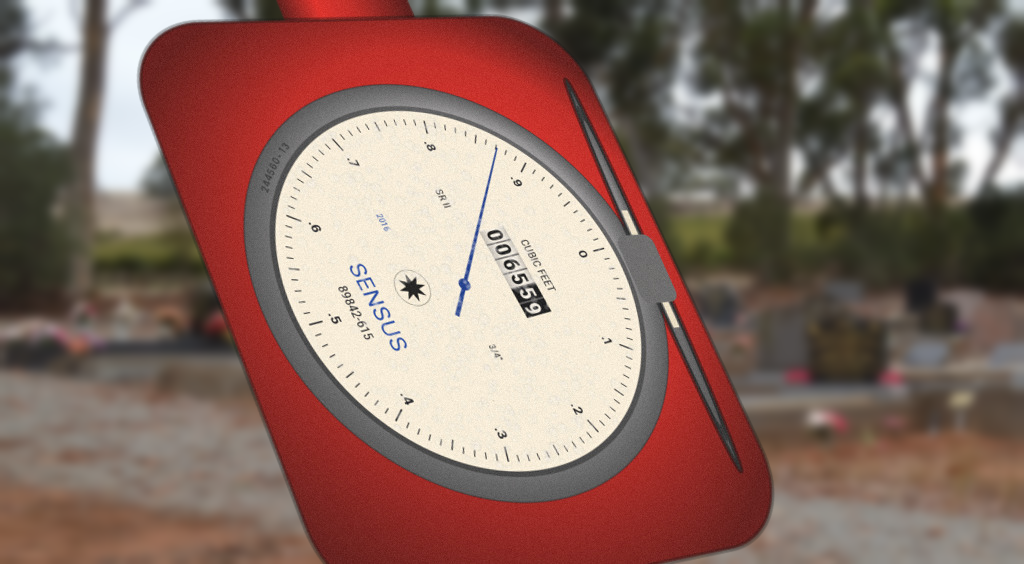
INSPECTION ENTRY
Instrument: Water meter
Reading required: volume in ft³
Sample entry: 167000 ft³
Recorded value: 6558.87 ft³
